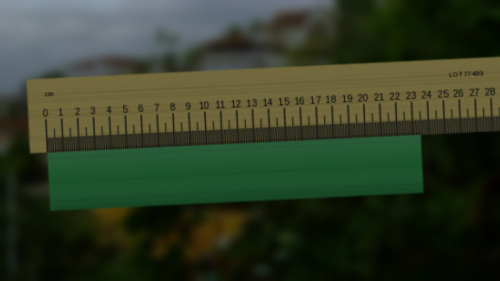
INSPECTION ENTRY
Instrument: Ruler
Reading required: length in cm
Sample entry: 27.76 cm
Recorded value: 23.5 cm
